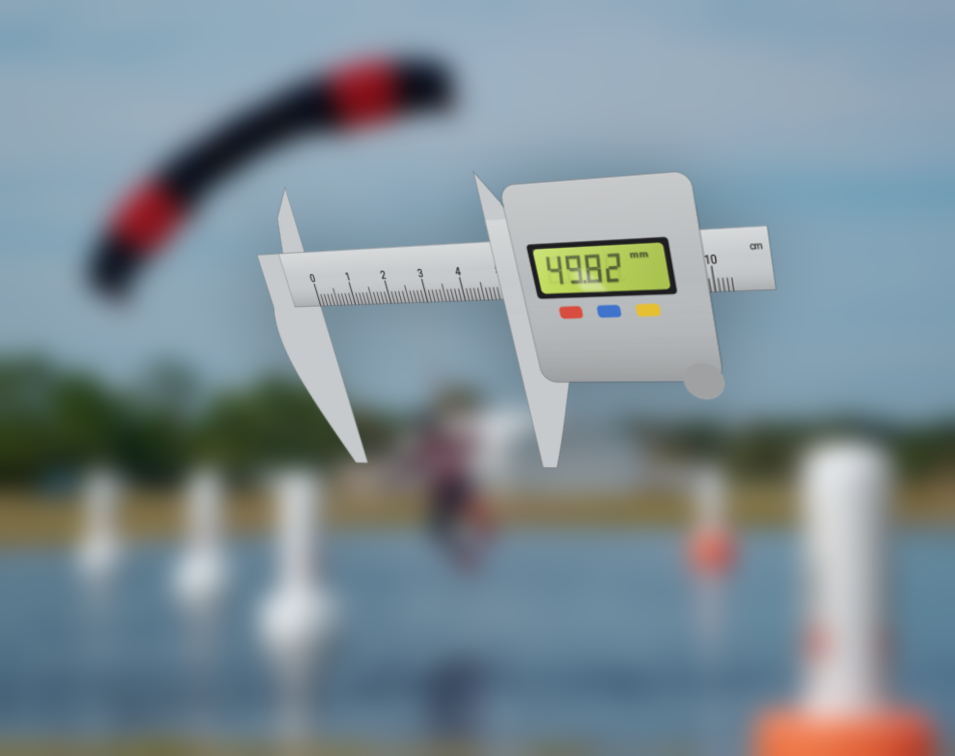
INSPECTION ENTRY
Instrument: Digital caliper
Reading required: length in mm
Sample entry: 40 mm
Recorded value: 49.82 mm
